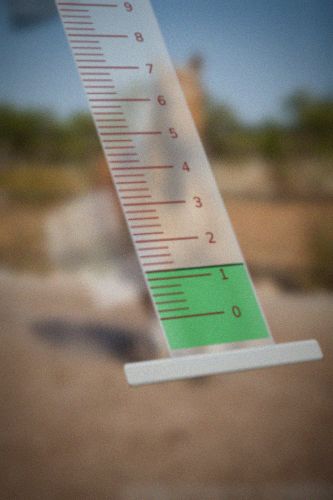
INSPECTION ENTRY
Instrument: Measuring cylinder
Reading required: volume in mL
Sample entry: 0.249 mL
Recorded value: 1.2 mL
